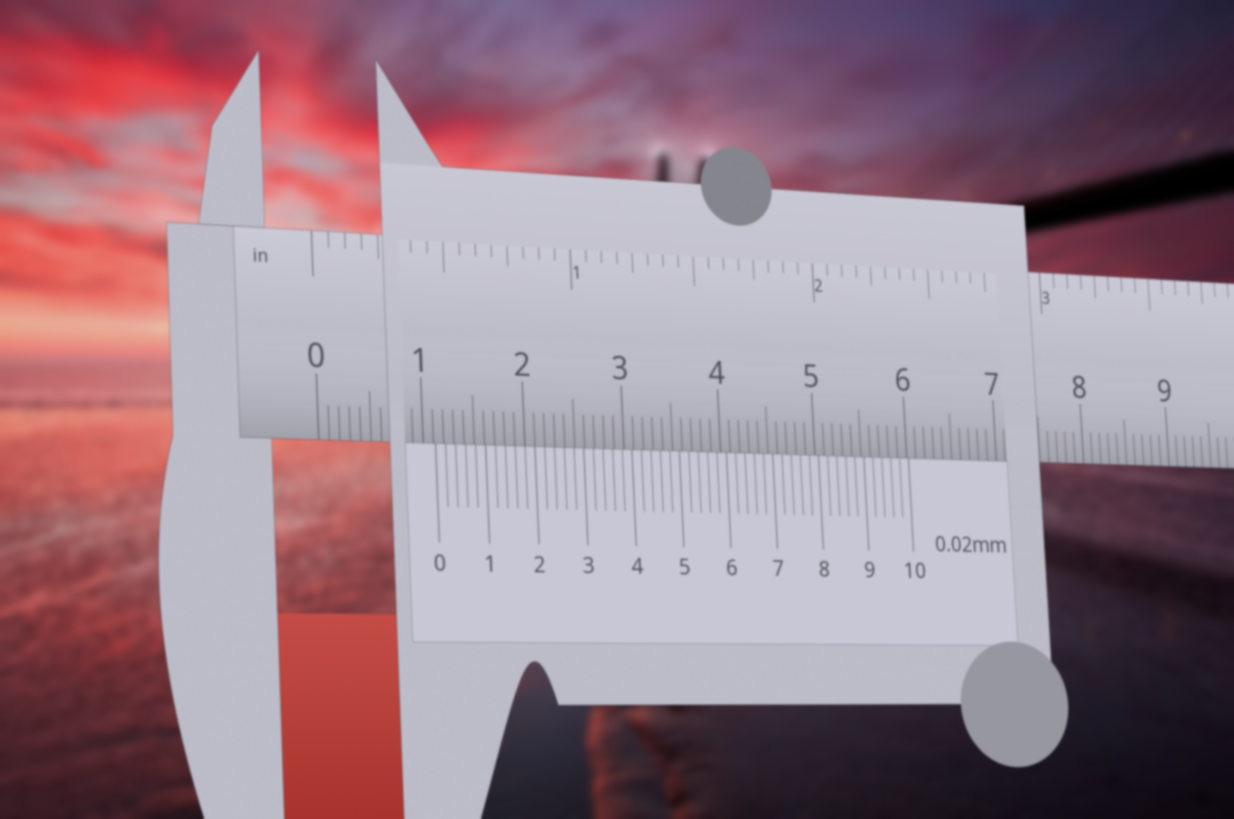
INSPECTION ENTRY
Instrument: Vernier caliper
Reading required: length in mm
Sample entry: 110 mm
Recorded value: 11.2 mm
